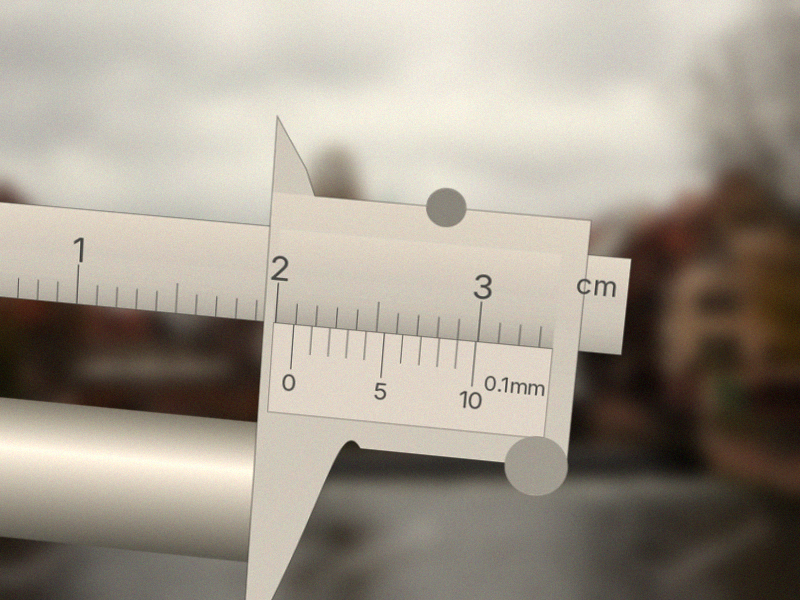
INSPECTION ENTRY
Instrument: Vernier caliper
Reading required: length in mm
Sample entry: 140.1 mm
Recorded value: 20.9 mm
